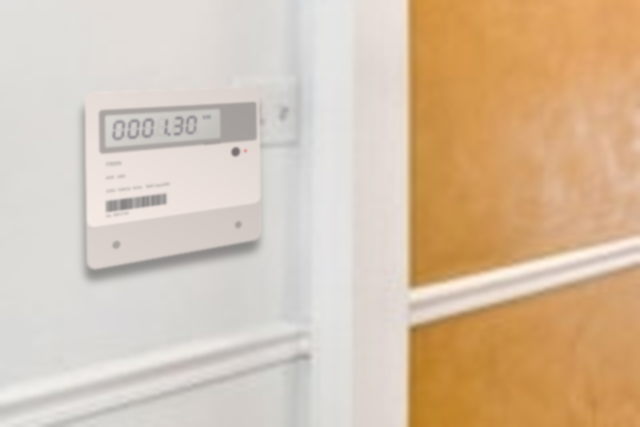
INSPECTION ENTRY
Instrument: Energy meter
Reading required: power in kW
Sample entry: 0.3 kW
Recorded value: 1.30 kW
